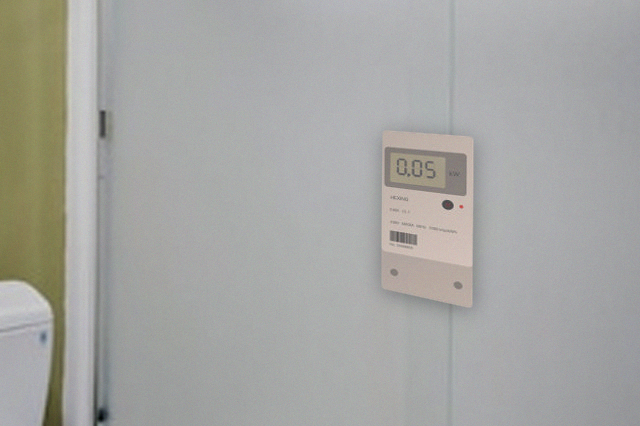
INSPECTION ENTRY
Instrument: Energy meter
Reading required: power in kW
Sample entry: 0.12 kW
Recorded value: 0.05 kW
